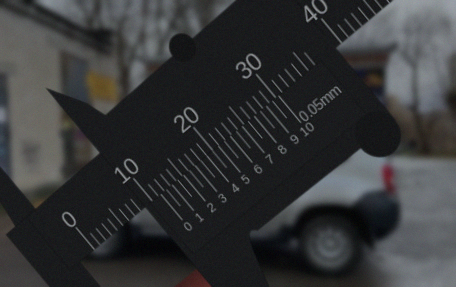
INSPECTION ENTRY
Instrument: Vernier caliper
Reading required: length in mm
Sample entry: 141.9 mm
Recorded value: 11.4 mm
